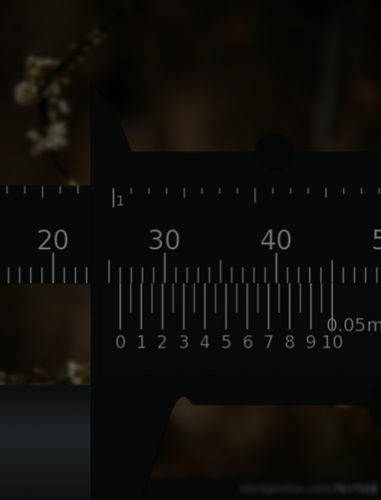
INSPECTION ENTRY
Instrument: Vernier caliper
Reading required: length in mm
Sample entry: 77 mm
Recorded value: 26.0 mm
